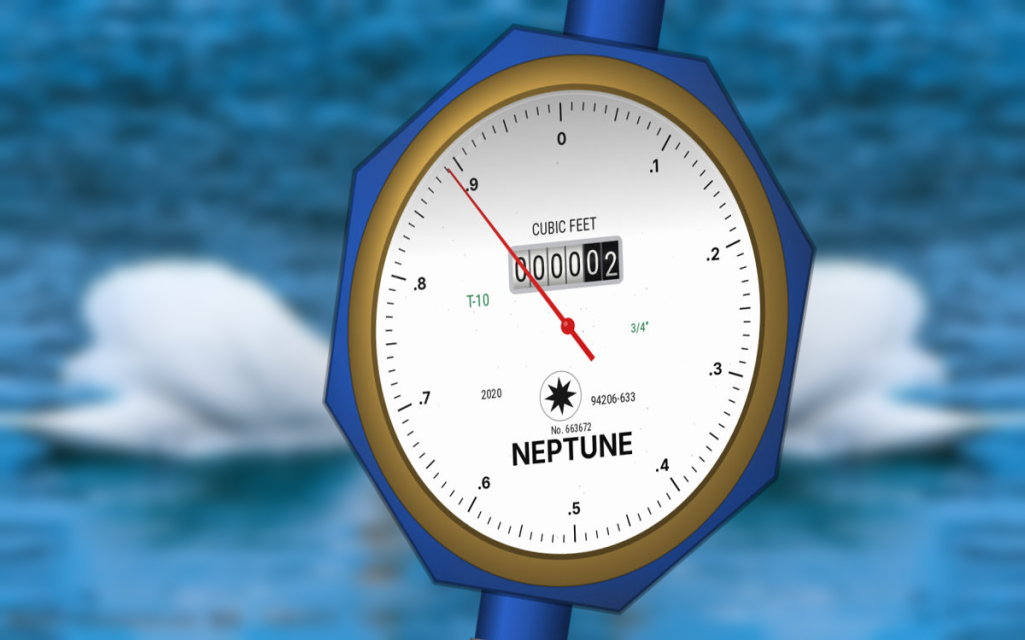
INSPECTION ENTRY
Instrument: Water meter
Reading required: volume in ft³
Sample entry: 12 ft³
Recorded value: 1.89 ft³
